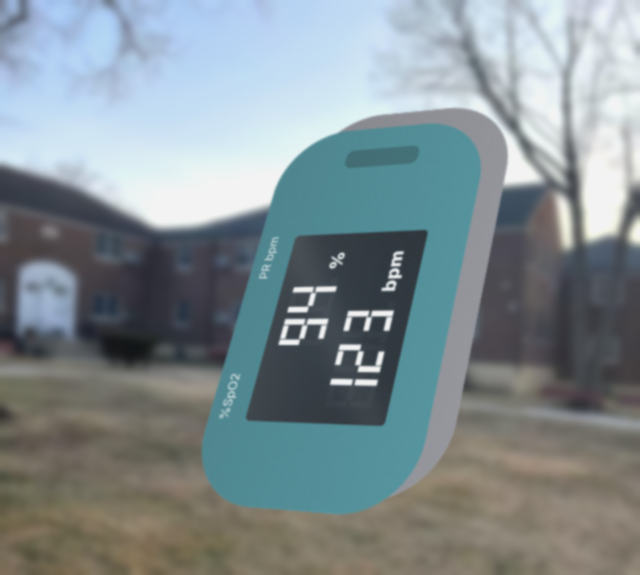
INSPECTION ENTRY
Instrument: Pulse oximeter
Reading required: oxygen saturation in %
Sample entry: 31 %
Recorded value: 94 %
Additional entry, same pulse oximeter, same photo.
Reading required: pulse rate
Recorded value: 123 bpm
